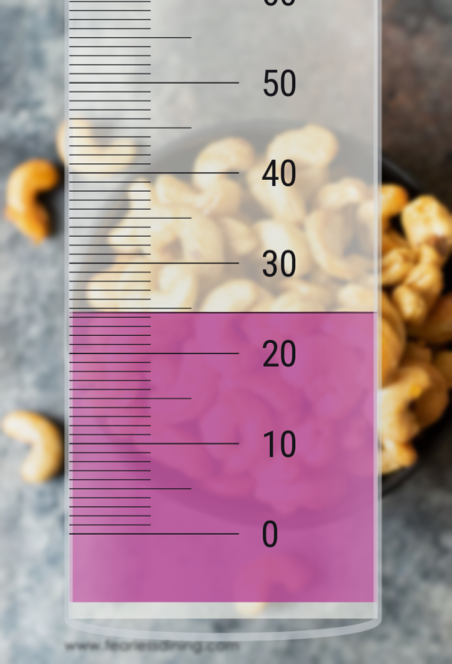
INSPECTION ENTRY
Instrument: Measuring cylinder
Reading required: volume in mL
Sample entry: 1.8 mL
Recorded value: 24.5 mL
